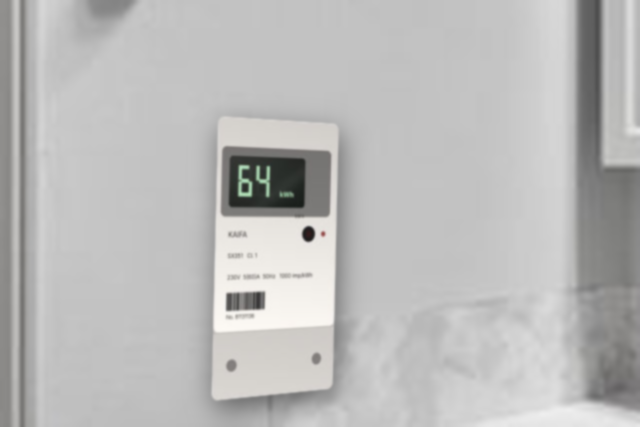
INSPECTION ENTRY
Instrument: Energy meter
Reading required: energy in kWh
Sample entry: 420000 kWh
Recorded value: 64 kWh
